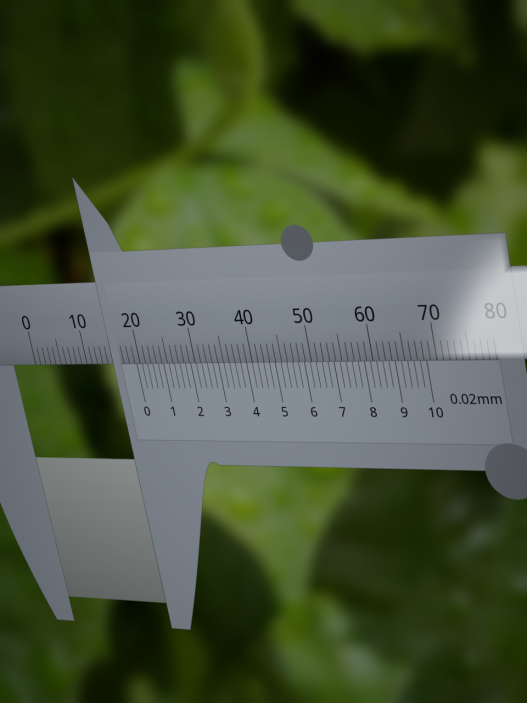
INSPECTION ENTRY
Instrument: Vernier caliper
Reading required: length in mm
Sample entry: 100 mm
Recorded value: 19.4 mm
